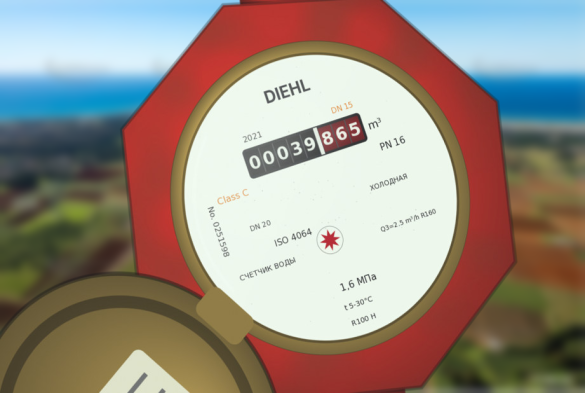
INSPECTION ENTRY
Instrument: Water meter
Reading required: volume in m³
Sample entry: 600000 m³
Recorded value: 39.865 m³
